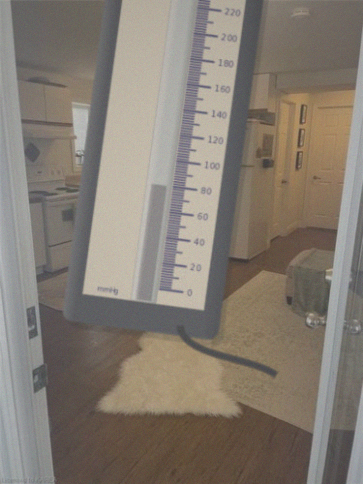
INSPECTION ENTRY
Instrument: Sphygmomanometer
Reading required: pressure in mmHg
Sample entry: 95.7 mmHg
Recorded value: 80 mmHg
